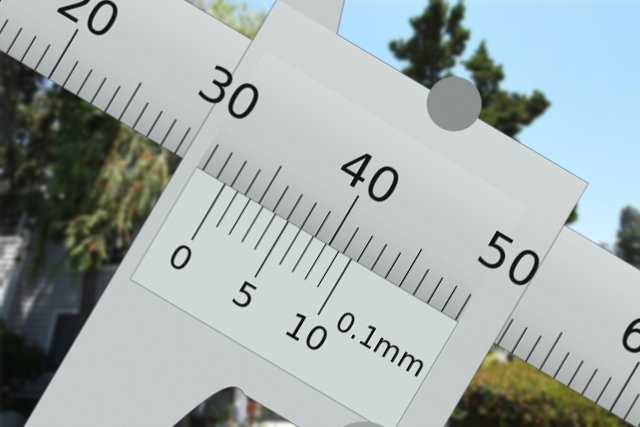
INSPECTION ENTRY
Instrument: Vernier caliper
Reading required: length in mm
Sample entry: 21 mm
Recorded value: 32.6 mm
